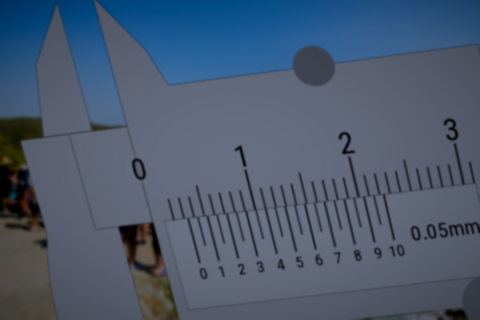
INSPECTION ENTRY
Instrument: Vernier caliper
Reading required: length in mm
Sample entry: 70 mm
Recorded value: 3.4 mm
